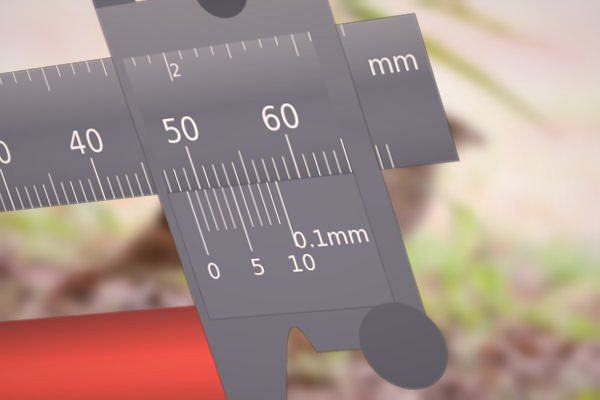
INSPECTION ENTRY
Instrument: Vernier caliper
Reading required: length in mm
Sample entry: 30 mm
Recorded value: 48.6 mm
